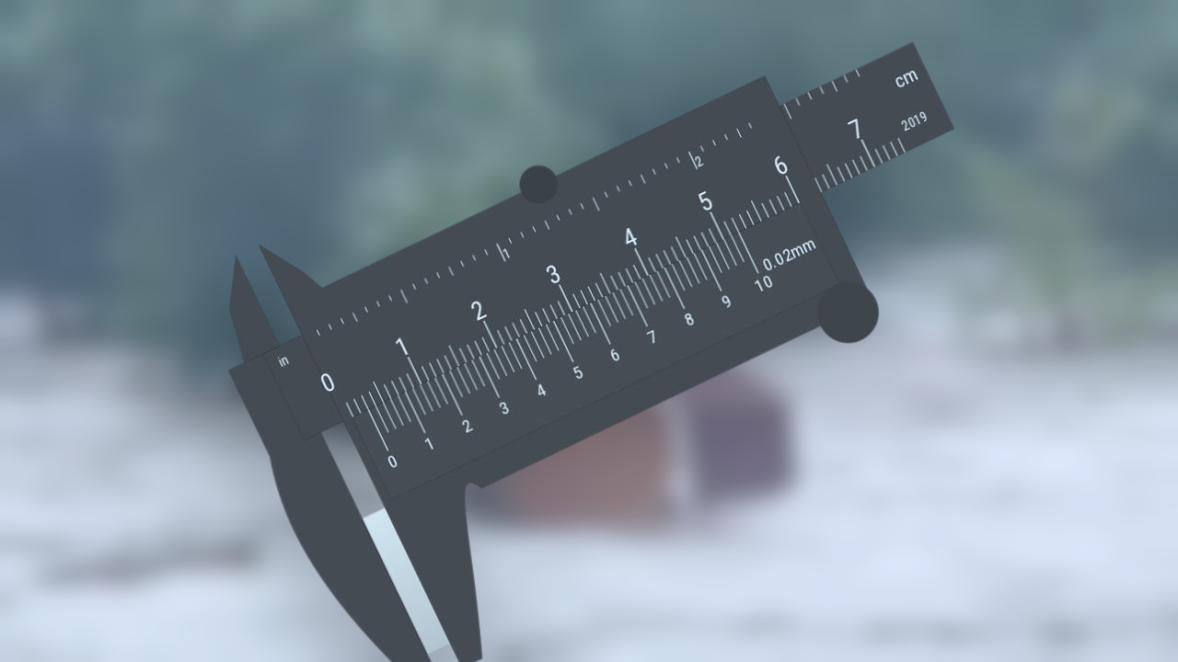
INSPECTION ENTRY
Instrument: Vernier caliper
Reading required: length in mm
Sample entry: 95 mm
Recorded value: 3.0 mm
